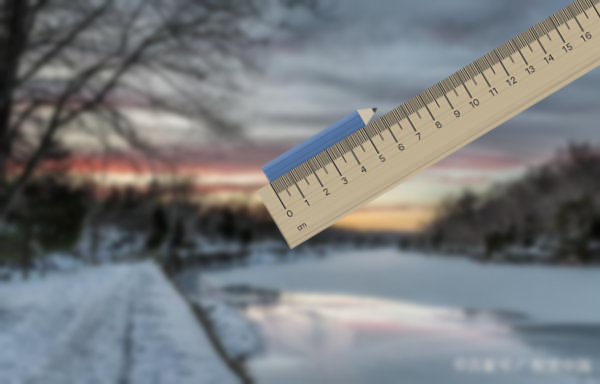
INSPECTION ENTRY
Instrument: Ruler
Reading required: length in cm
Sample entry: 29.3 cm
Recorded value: 6 cm
